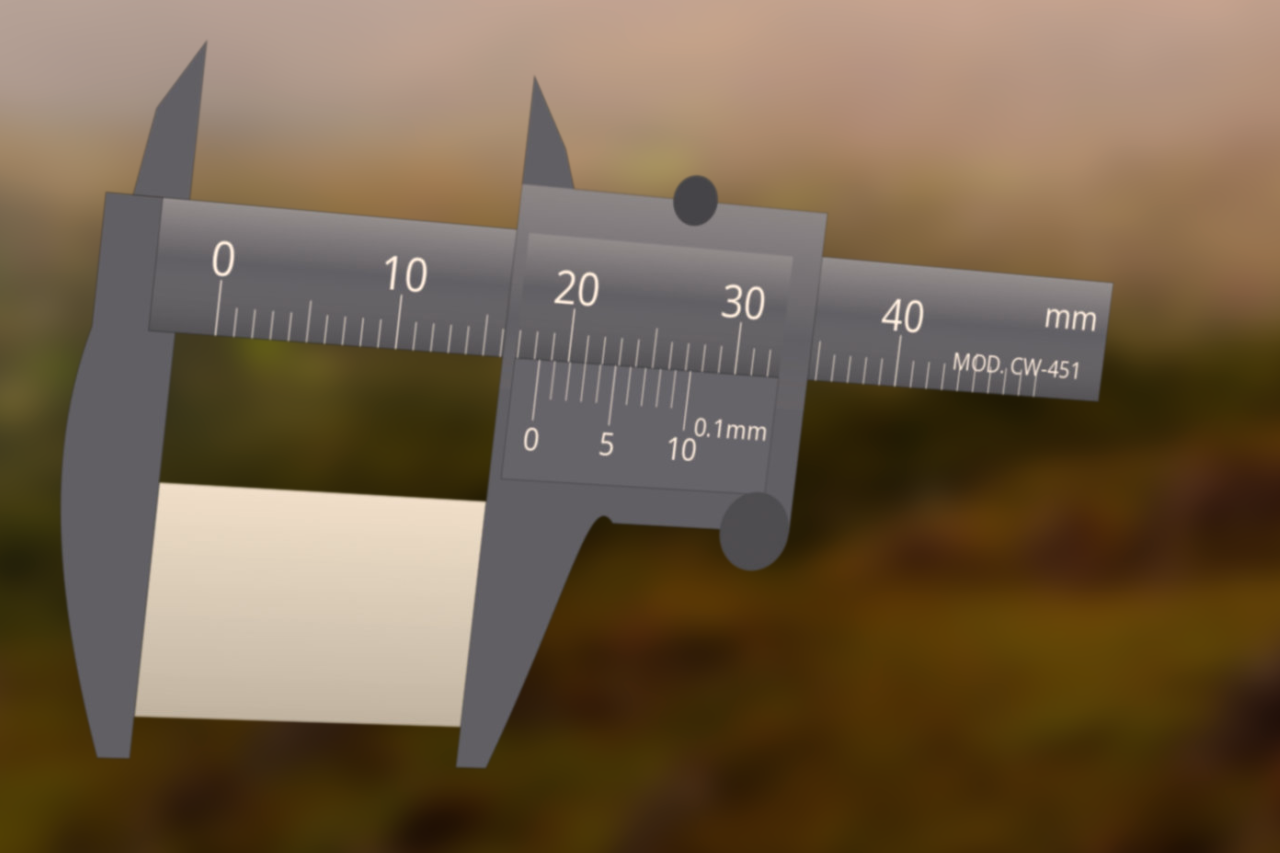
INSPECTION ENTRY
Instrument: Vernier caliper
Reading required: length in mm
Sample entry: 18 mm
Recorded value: 18.3 mm
